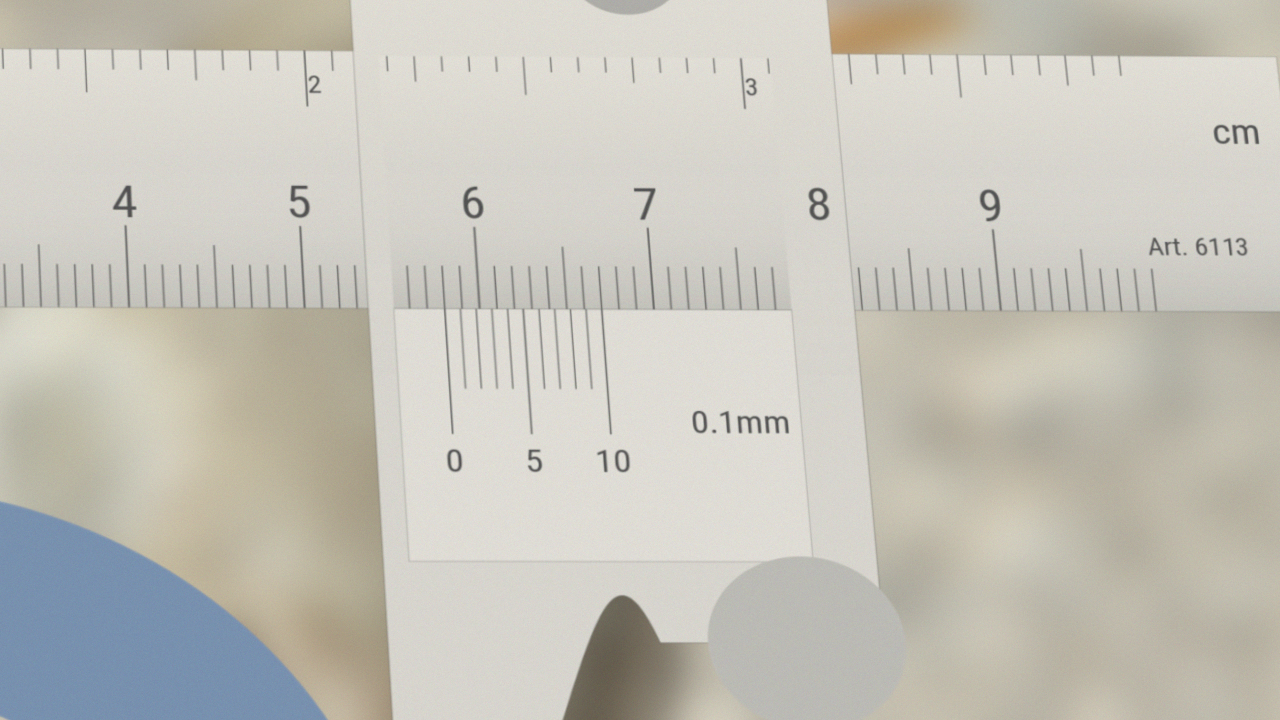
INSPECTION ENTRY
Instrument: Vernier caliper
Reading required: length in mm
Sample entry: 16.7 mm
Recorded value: 58.0 mm
